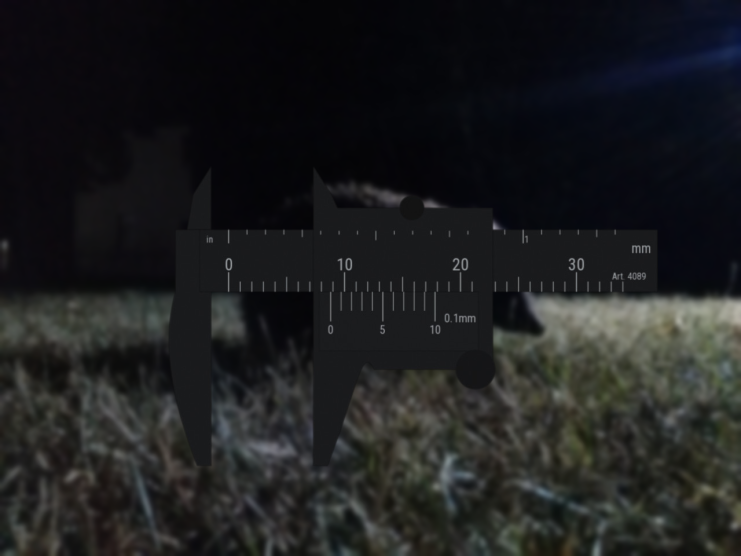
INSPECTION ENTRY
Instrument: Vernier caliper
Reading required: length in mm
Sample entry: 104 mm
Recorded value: 8.8 mm
